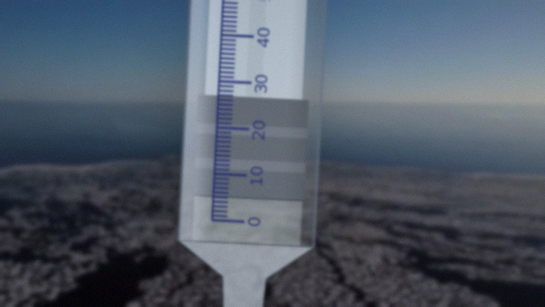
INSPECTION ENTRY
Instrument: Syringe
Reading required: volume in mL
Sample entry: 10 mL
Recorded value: 5 mL
